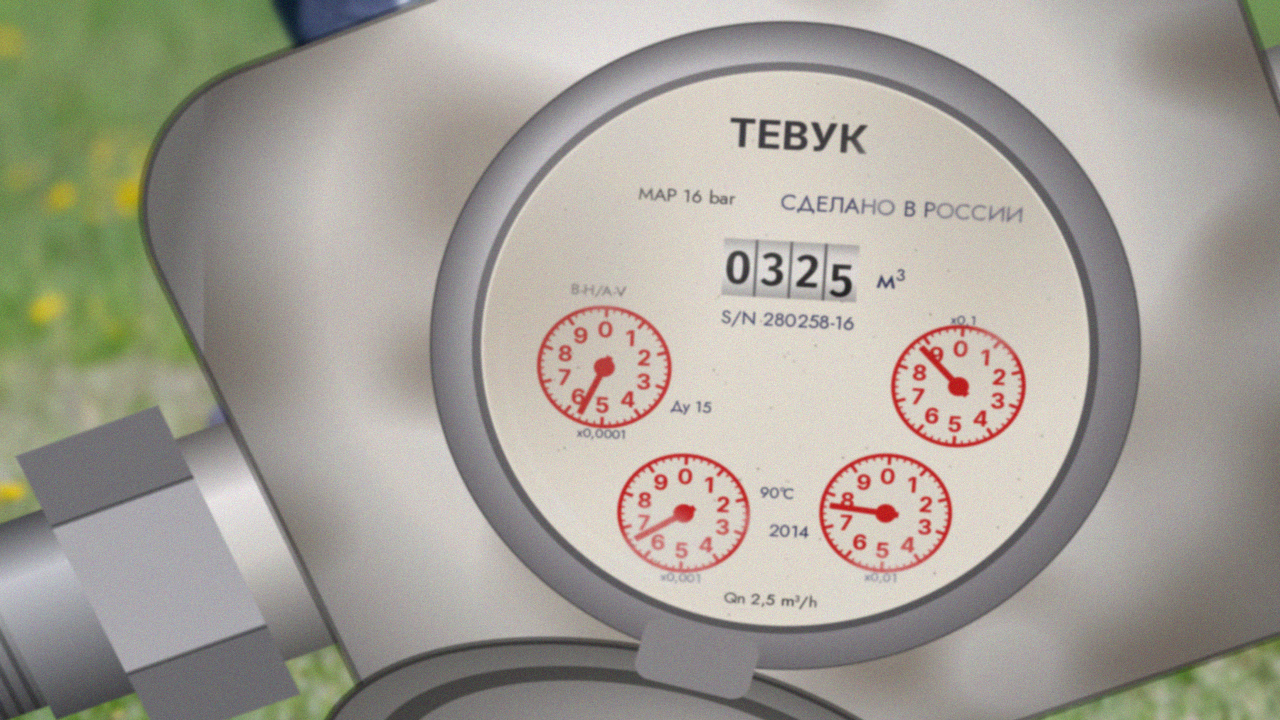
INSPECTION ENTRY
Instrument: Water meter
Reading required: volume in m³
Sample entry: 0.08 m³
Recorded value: 324.8765 m³
